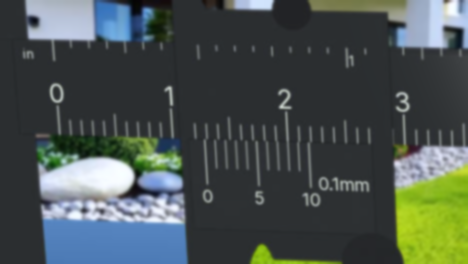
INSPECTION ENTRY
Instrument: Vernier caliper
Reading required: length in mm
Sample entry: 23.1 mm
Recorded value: 12.8 mm
